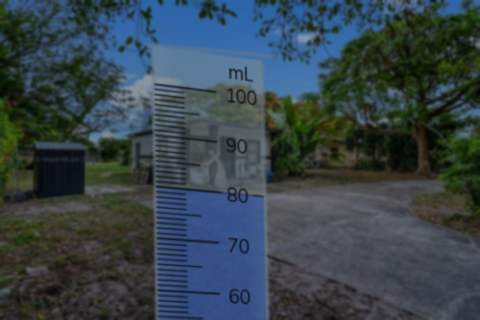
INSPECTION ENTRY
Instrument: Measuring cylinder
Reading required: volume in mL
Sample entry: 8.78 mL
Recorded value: 80 mL
